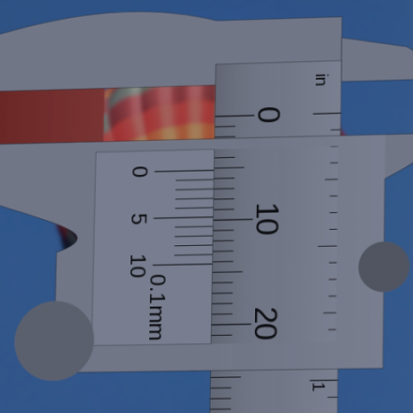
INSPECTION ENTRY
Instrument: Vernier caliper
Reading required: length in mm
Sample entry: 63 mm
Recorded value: 5.2 mm
